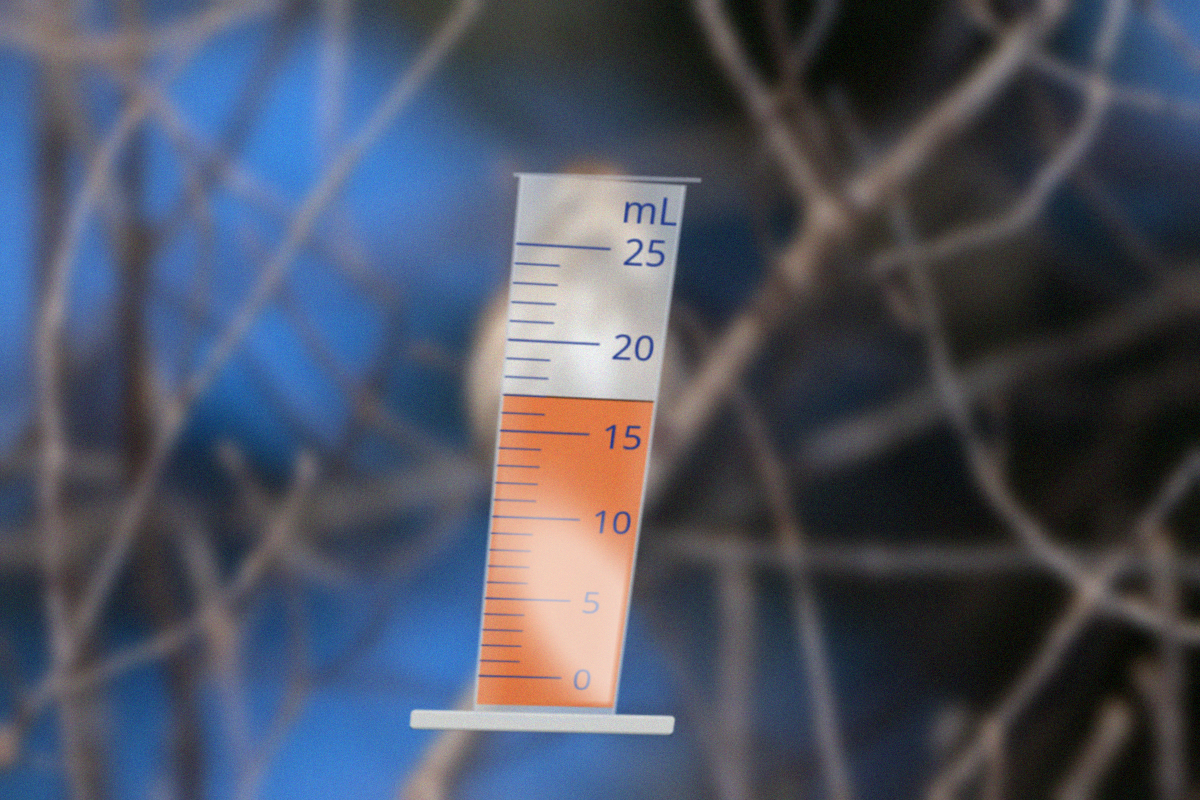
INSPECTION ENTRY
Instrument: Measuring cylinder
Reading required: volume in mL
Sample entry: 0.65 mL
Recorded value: 17 mL
